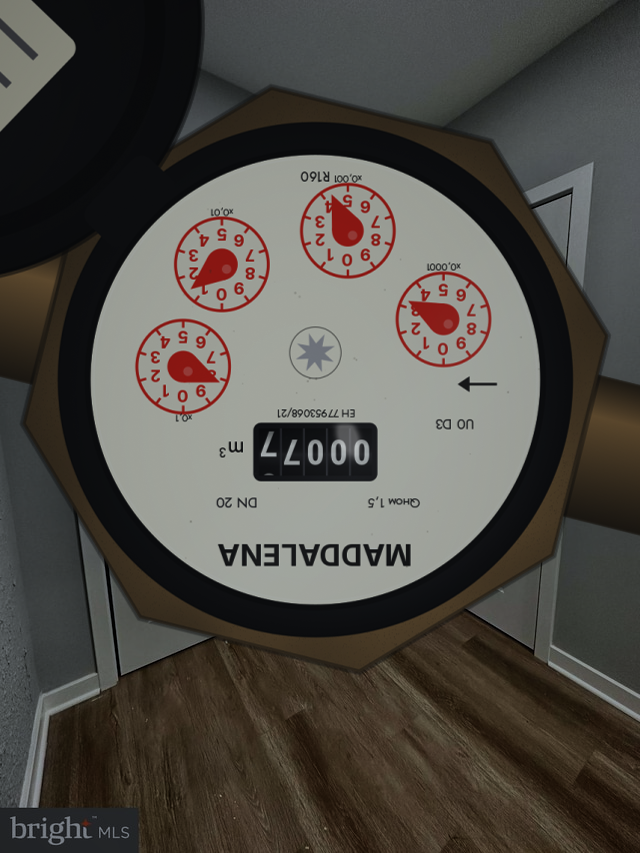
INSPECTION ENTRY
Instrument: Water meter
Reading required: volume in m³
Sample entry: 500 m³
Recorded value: 76.8143 m³
